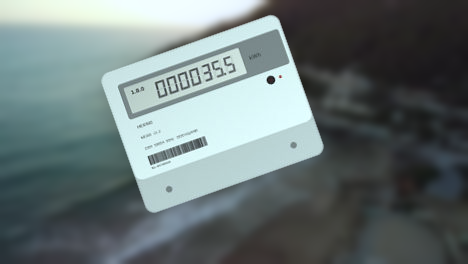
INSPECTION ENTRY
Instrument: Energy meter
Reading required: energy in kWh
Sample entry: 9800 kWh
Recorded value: 35.5 kWh
